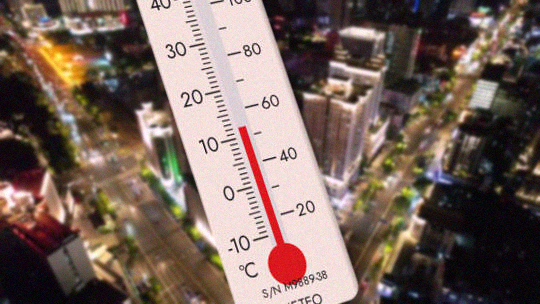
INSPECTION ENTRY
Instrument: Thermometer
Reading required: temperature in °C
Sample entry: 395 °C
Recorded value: 12 °C
